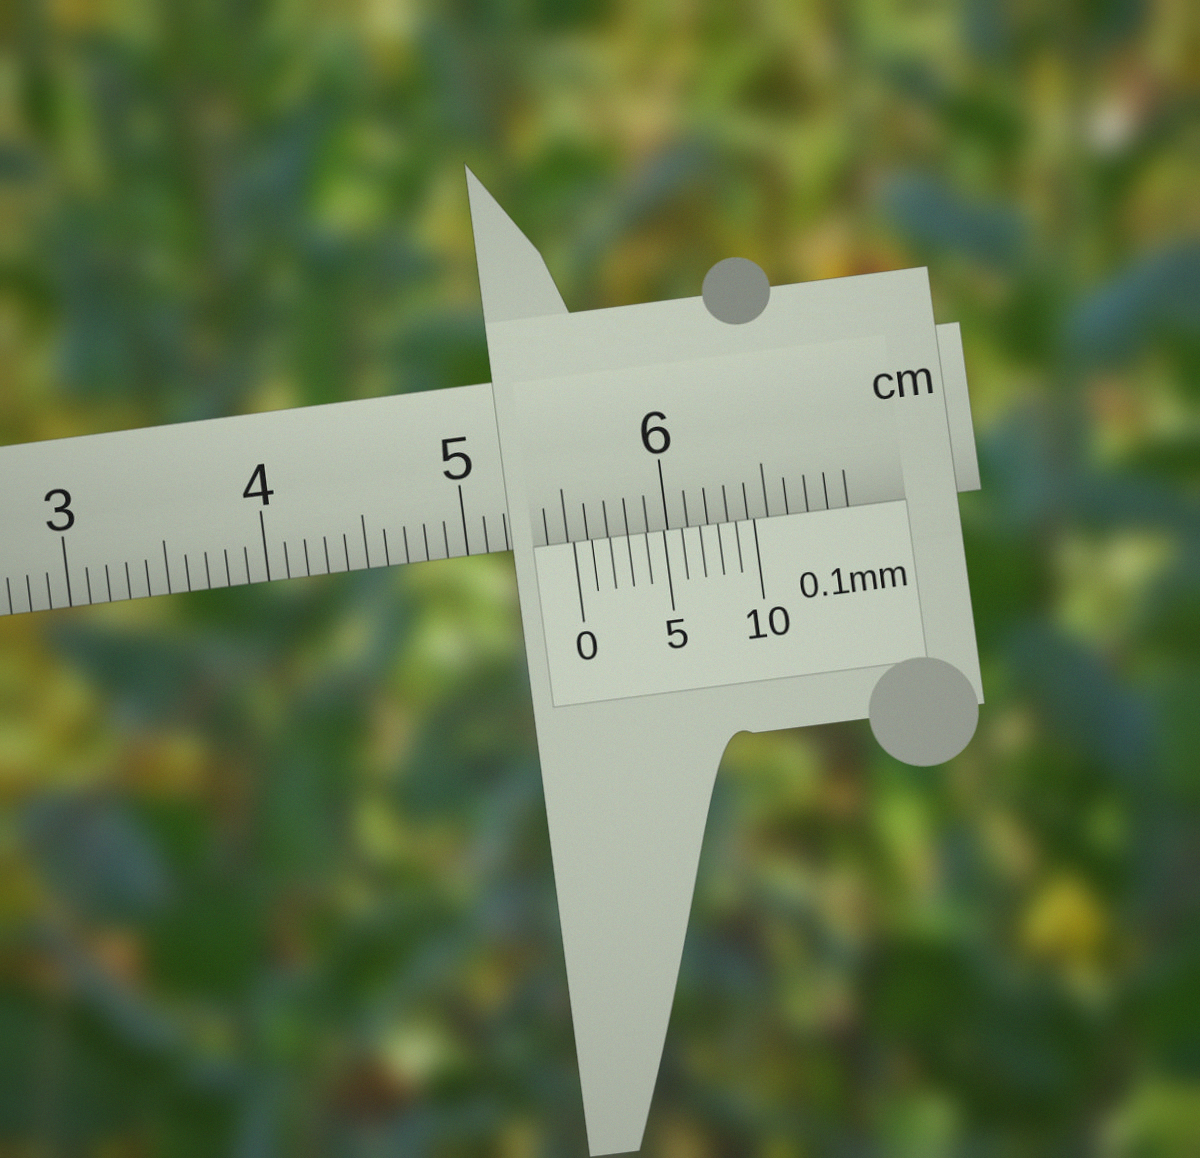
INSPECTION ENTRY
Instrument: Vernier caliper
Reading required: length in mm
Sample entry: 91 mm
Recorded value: 55.3 mm
